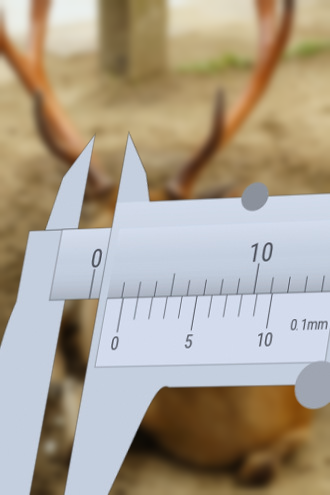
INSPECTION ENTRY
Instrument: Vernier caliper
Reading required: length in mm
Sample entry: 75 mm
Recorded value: 2.1 mm
